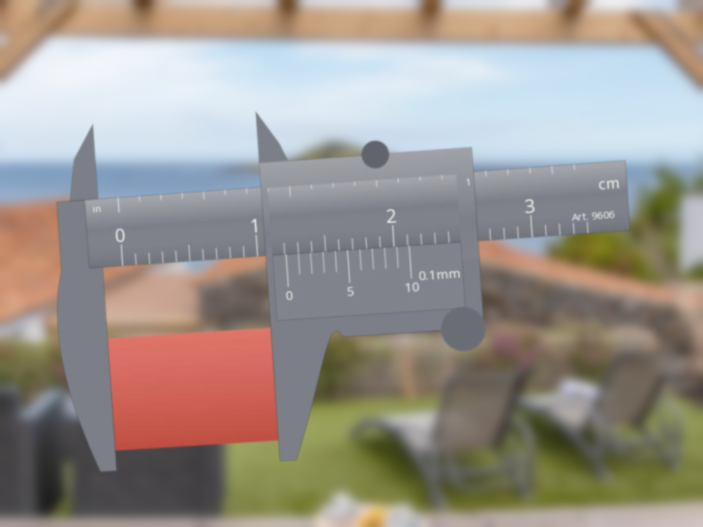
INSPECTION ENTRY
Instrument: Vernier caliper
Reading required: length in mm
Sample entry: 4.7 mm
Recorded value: 12.1 mm
